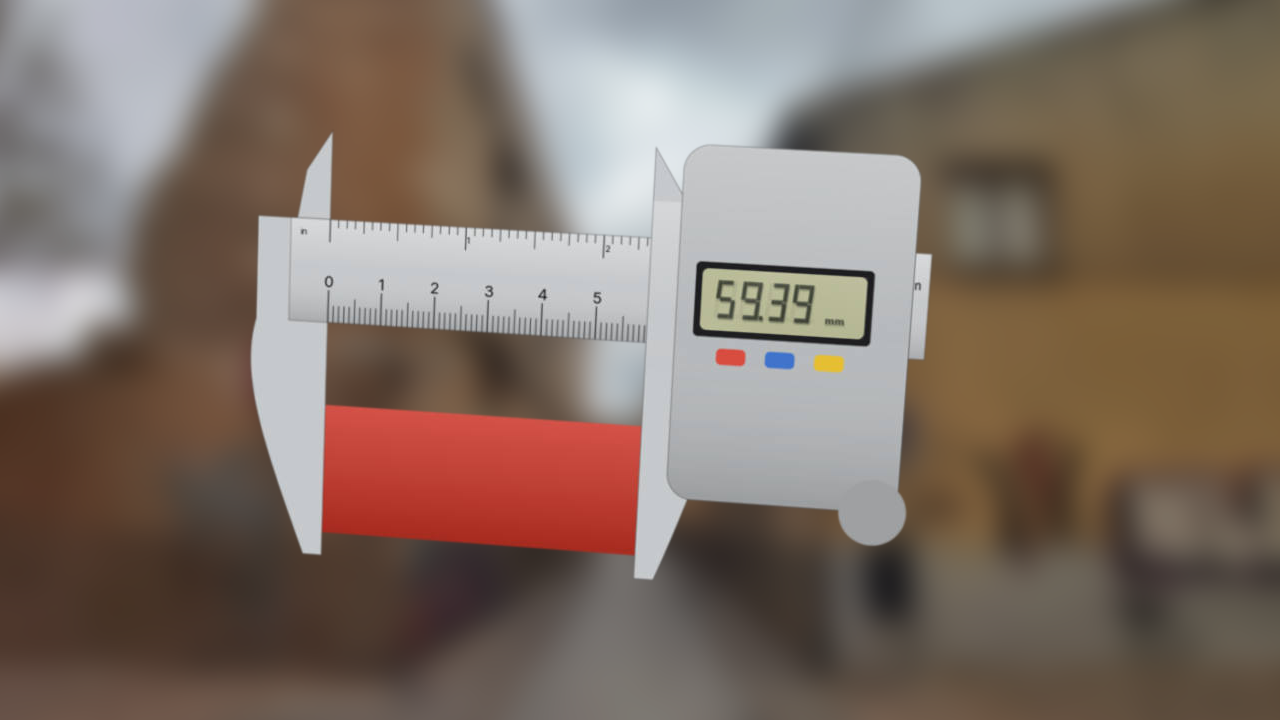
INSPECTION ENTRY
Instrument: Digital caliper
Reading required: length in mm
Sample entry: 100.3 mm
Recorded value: 59.39 mm
